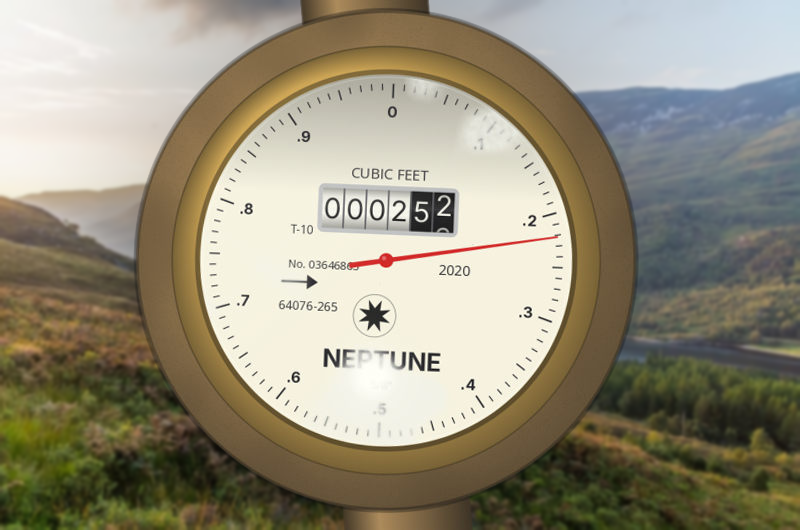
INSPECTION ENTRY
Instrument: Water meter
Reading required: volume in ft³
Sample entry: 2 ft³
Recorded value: 252.22 ft³
